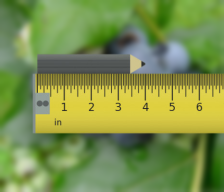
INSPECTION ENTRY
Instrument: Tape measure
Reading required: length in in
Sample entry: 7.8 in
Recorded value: 4 in
